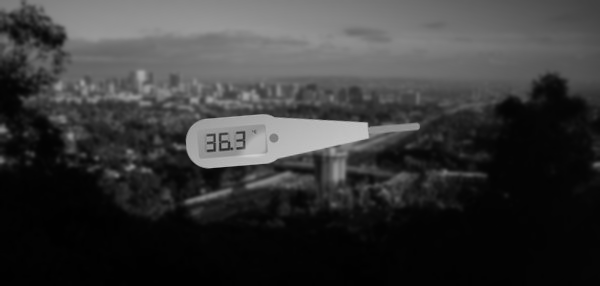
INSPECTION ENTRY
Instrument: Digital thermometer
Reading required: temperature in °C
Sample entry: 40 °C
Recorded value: 36.3 °C
